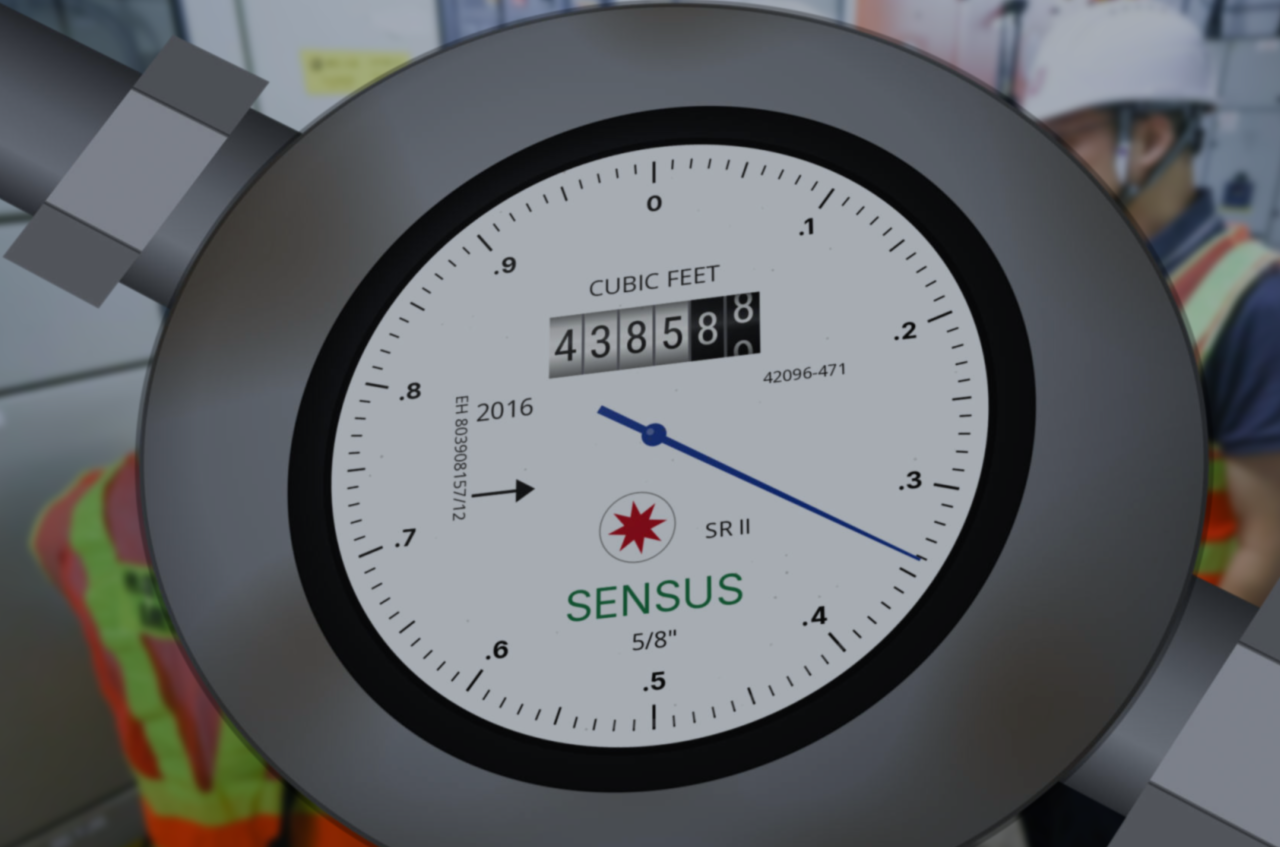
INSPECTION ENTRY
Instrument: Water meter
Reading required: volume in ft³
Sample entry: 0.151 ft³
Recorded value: 438588.34 ft³
